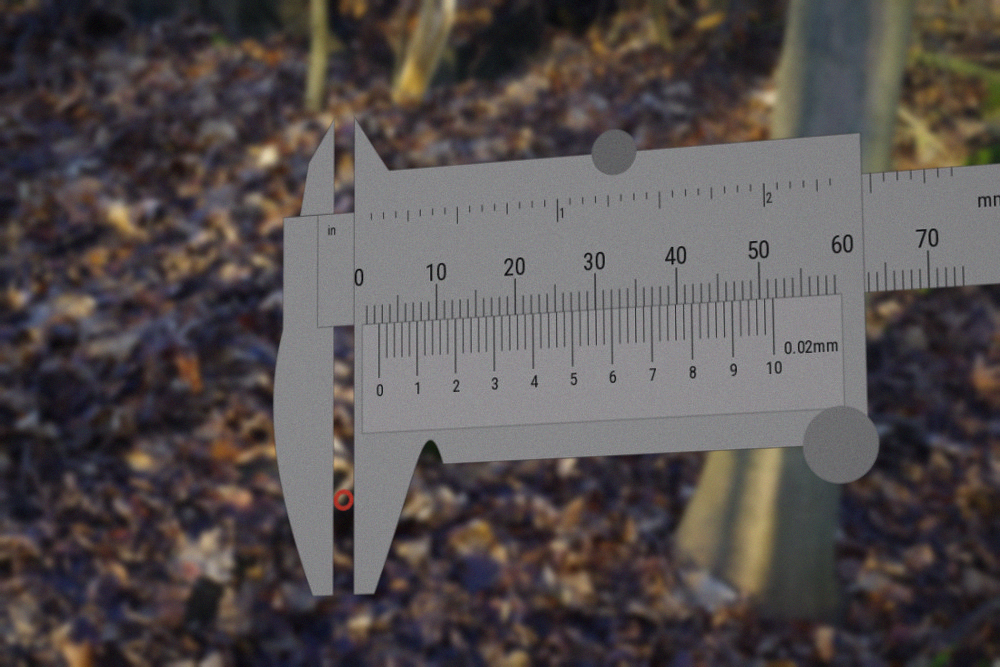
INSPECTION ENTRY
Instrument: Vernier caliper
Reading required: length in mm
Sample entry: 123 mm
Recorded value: 2.6 mm
